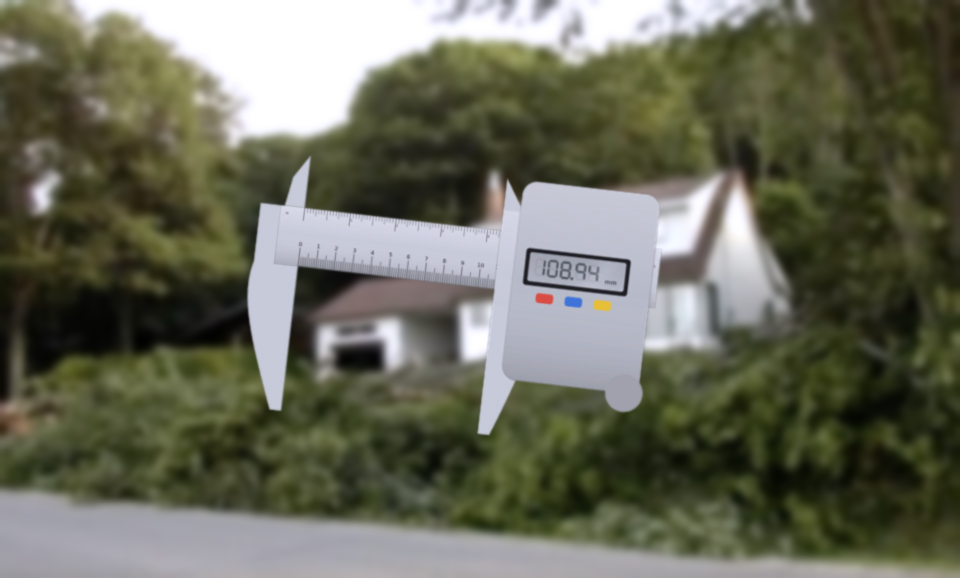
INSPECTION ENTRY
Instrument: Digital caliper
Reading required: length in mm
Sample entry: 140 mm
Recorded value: 108.94 mm
